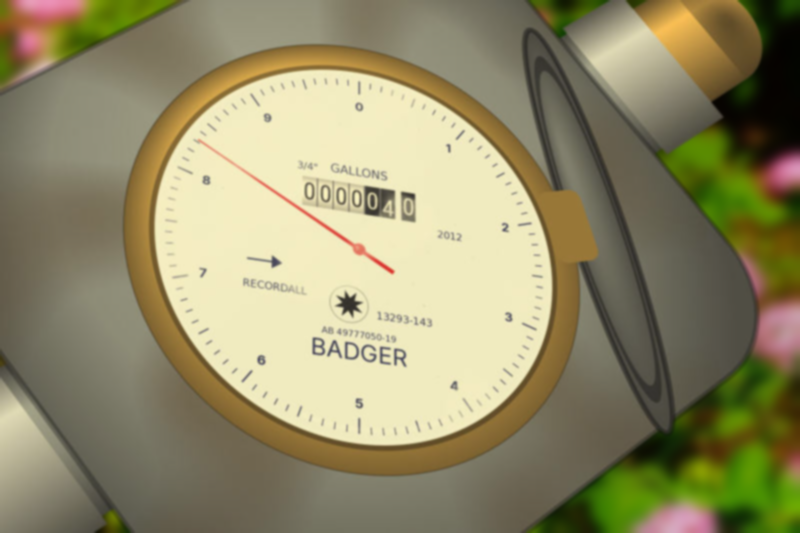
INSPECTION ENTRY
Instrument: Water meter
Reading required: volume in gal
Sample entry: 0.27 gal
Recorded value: 38.3 gal
